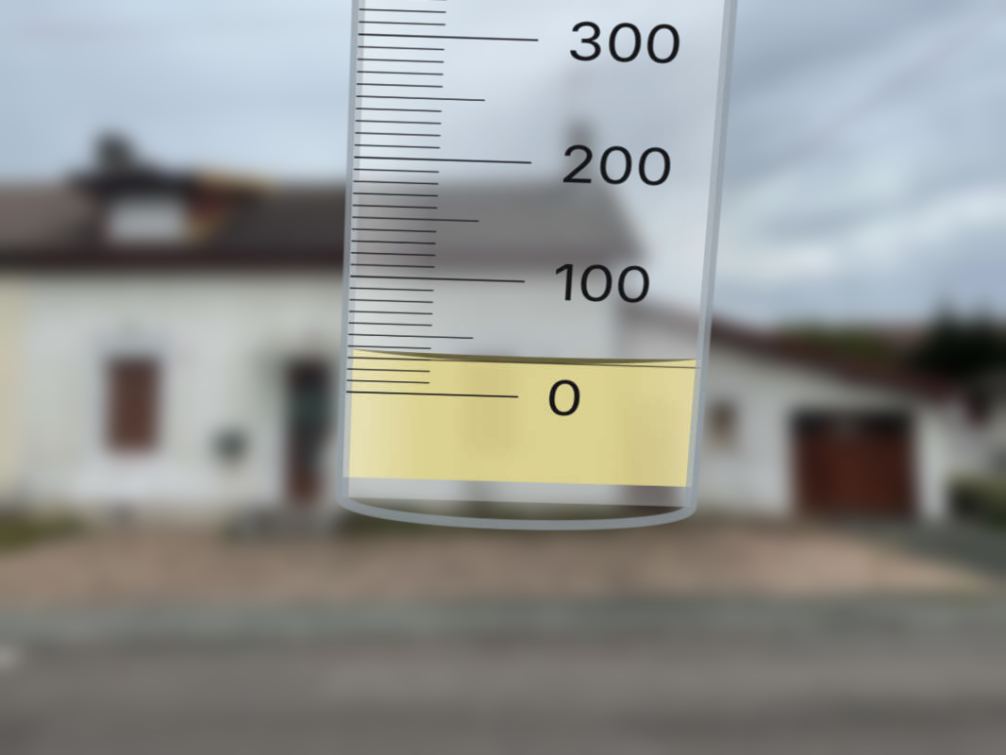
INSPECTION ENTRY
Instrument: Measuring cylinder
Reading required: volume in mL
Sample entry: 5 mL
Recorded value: 30 mL
